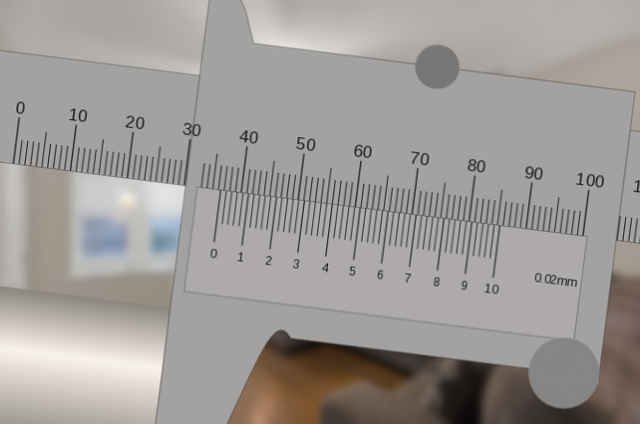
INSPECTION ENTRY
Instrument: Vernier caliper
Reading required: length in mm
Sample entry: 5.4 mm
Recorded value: 36.4 mm
